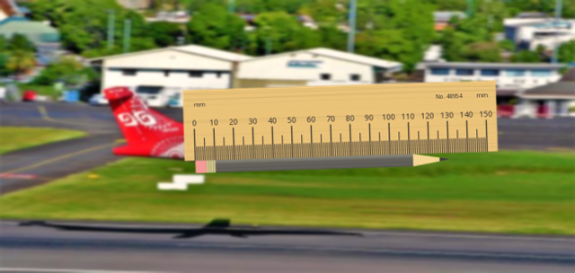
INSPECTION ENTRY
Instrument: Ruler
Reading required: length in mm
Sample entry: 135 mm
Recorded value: 130 mm
